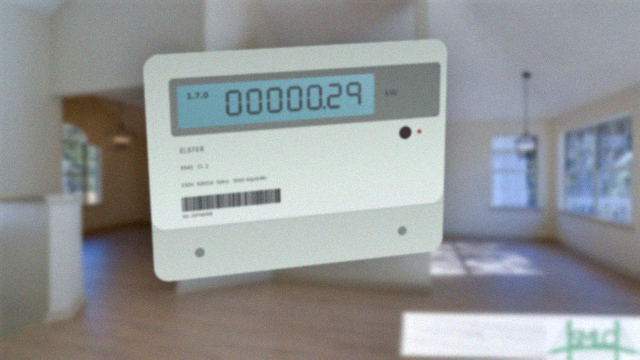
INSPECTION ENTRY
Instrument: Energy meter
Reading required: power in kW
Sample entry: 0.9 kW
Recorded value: 0.29 kW
